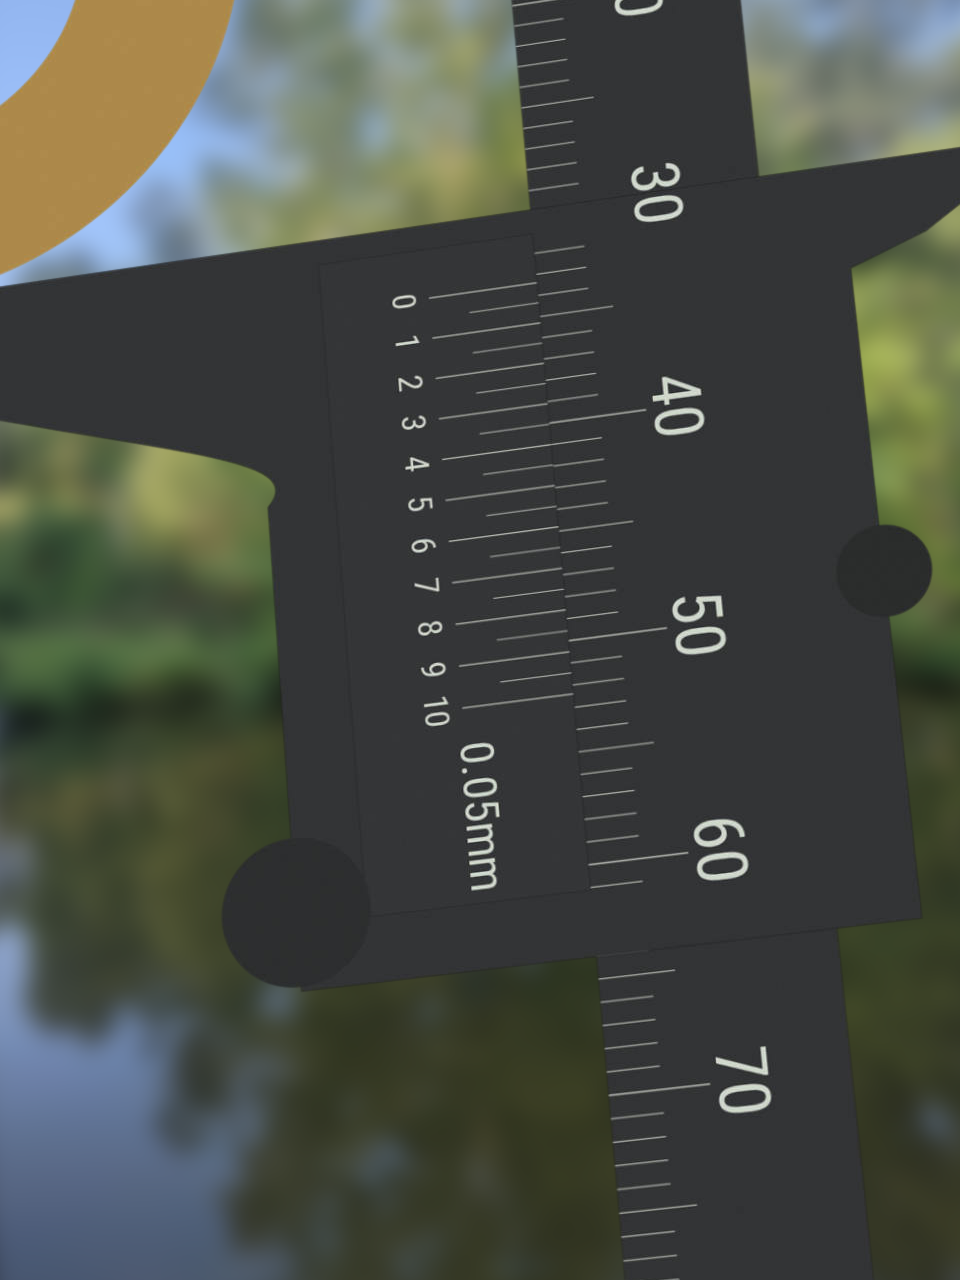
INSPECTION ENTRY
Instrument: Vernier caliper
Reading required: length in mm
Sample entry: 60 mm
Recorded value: 33.4 mm
